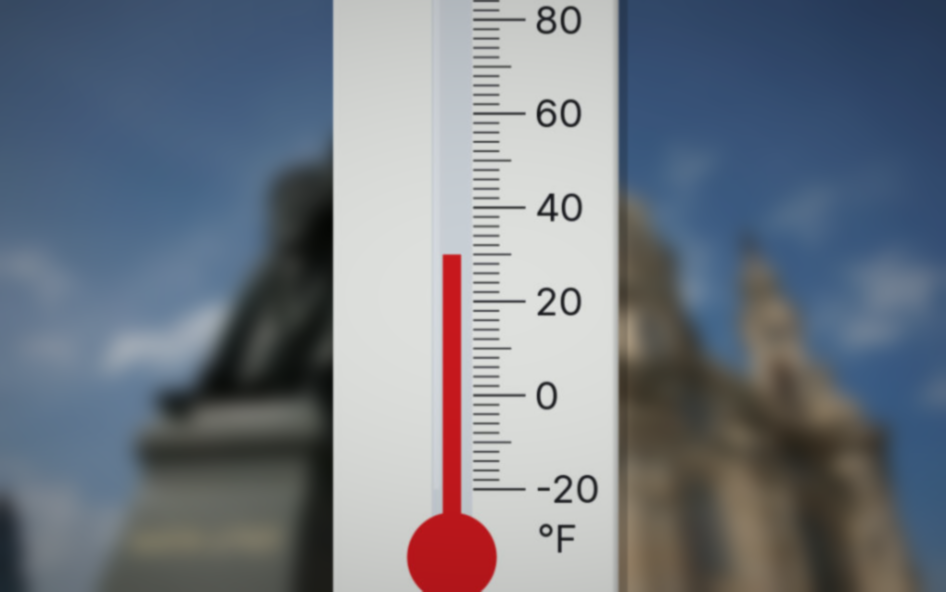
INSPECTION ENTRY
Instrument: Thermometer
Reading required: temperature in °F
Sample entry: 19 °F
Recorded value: 30 °F
